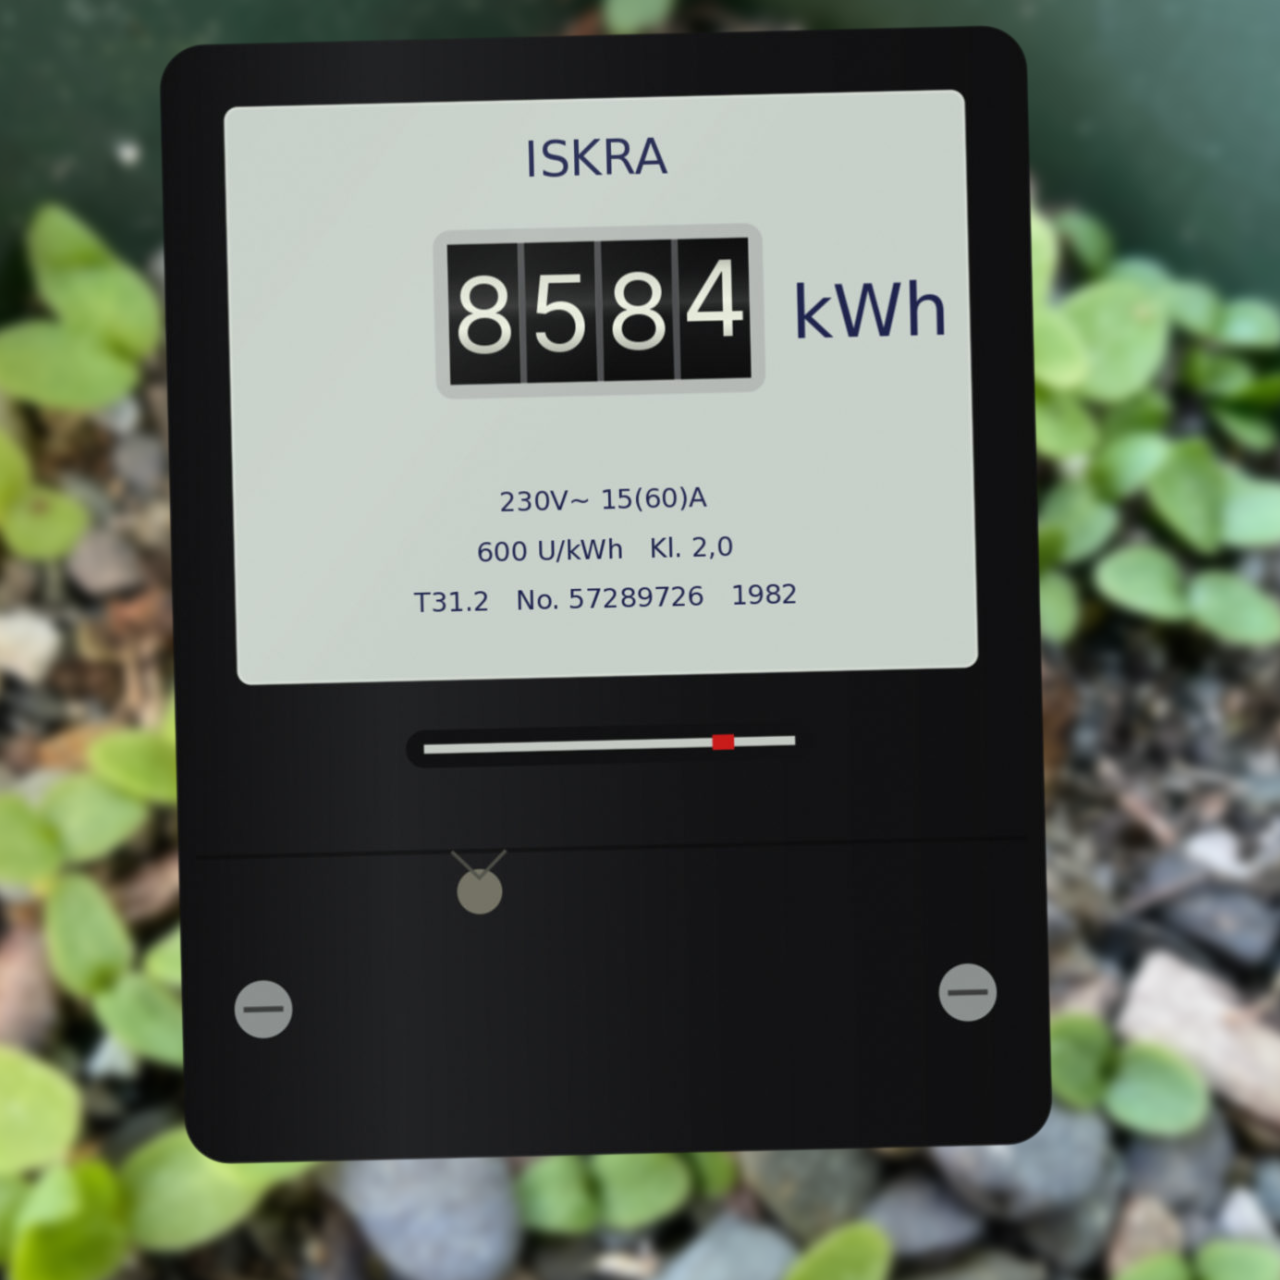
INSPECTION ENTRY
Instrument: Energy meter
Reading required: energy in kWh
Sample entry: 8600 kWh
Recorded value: 8584 kWh
